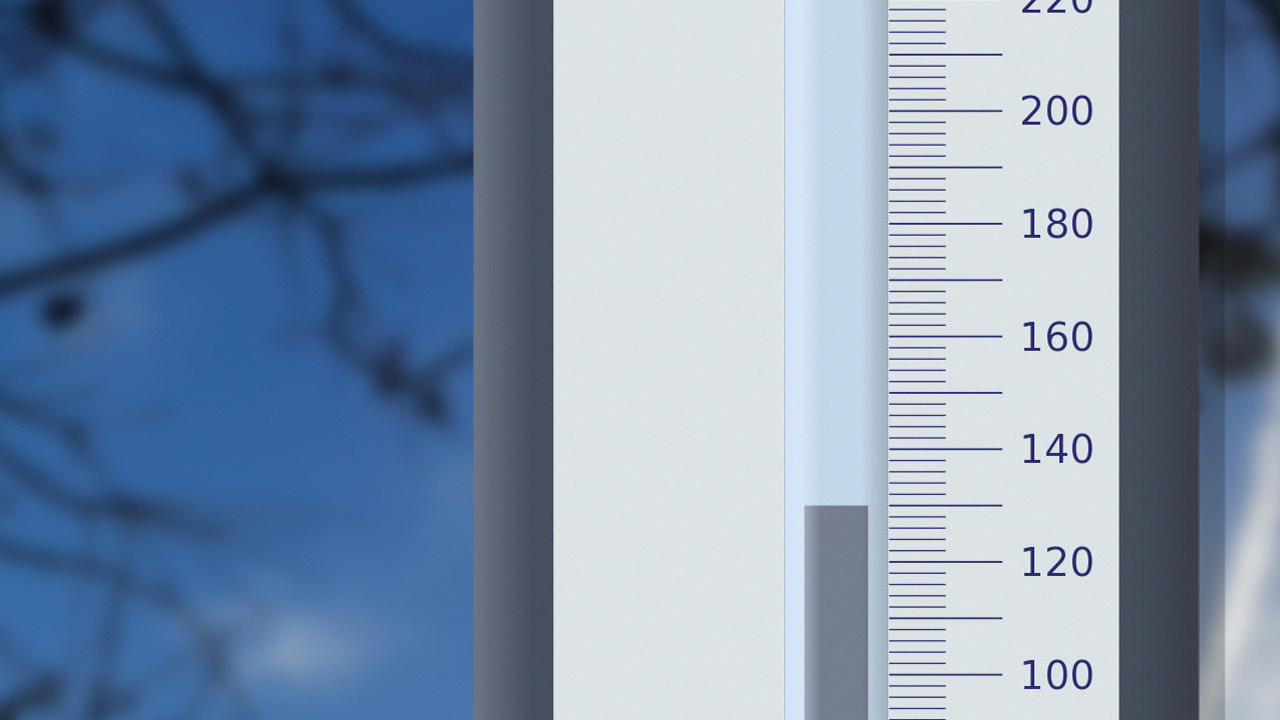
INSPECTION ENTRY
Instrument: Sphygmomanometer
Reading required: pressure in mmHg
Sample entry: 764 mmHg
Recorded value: 130 mmHg
